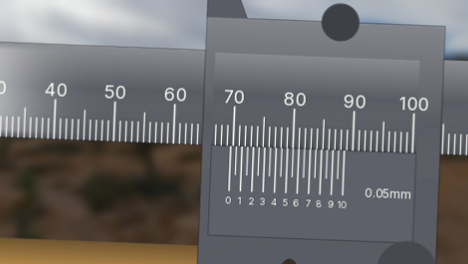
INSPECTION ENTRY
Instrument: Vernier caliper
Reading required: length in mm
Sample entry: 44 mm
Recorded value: 69.6 mm
